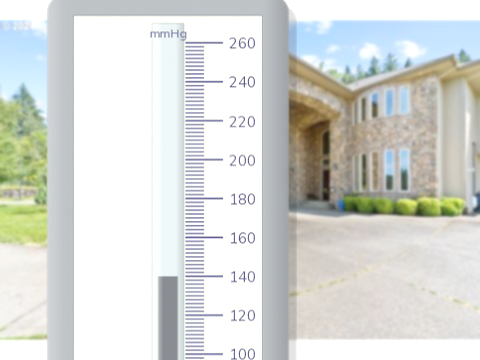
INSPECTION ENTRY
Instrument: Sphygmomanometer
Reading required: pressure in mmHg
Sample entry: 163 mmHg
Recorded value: 140 mmHg
